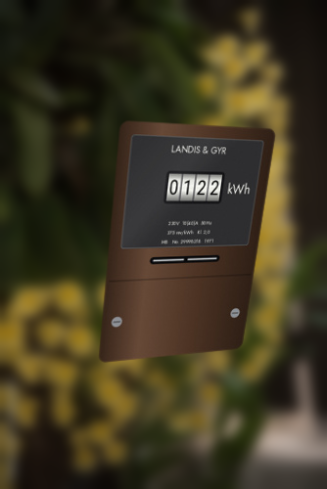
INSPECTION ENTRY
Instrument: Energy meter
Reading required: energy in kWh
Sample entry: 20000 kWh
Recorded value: 122 kWh
